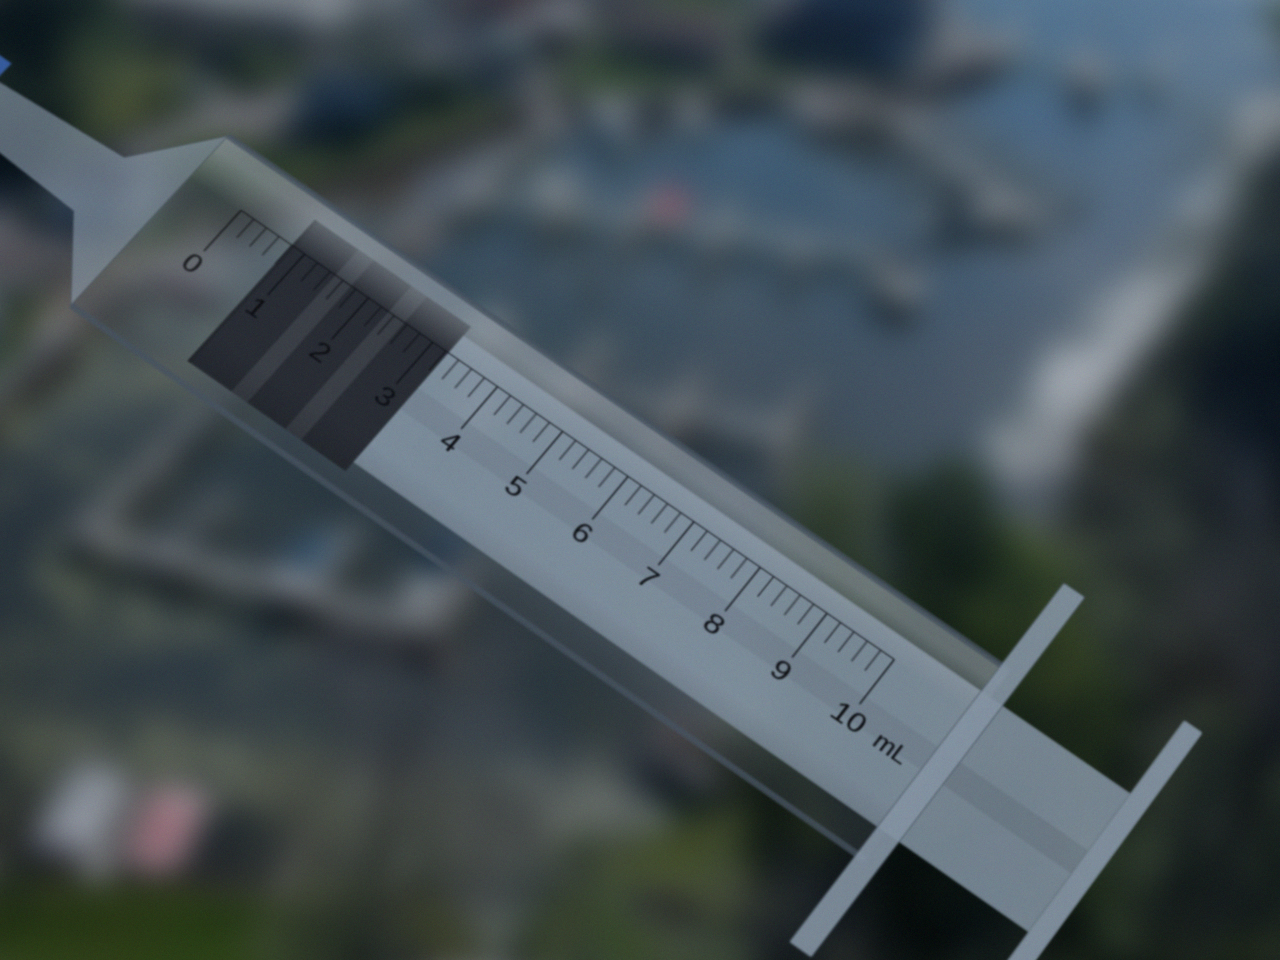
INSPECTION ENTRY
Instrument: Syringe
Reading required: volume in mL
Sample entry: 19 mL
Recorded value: 0.8 mL
